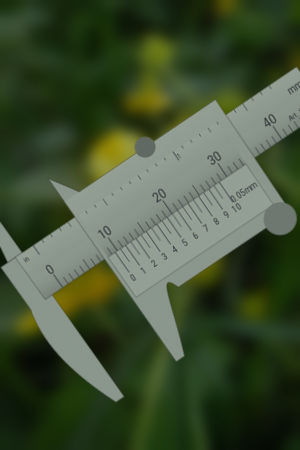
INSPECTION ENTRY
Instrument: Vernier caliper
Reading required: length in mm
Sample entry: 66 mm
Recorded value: 9.6 mm
